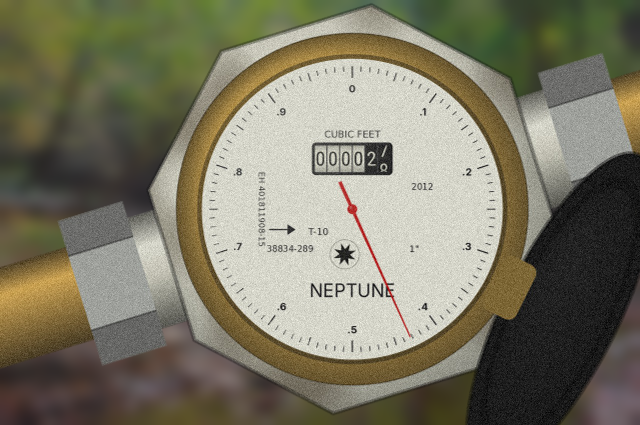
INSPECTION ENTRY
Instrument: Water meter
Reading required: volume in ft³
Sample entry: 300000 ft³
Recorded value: 27.43 ft³
